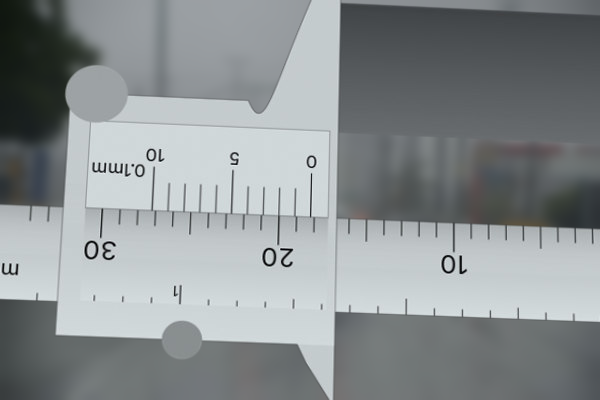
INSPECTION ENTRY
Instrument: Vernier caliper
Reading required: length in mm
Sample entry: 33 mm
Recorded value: 18.2 mm
